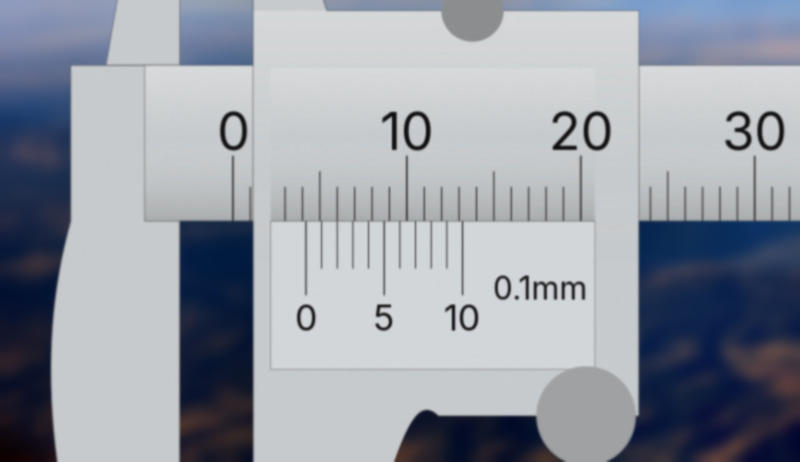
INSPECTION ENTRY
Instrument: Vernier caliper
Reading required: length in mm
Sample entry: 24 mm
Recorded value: 4.2 mm
